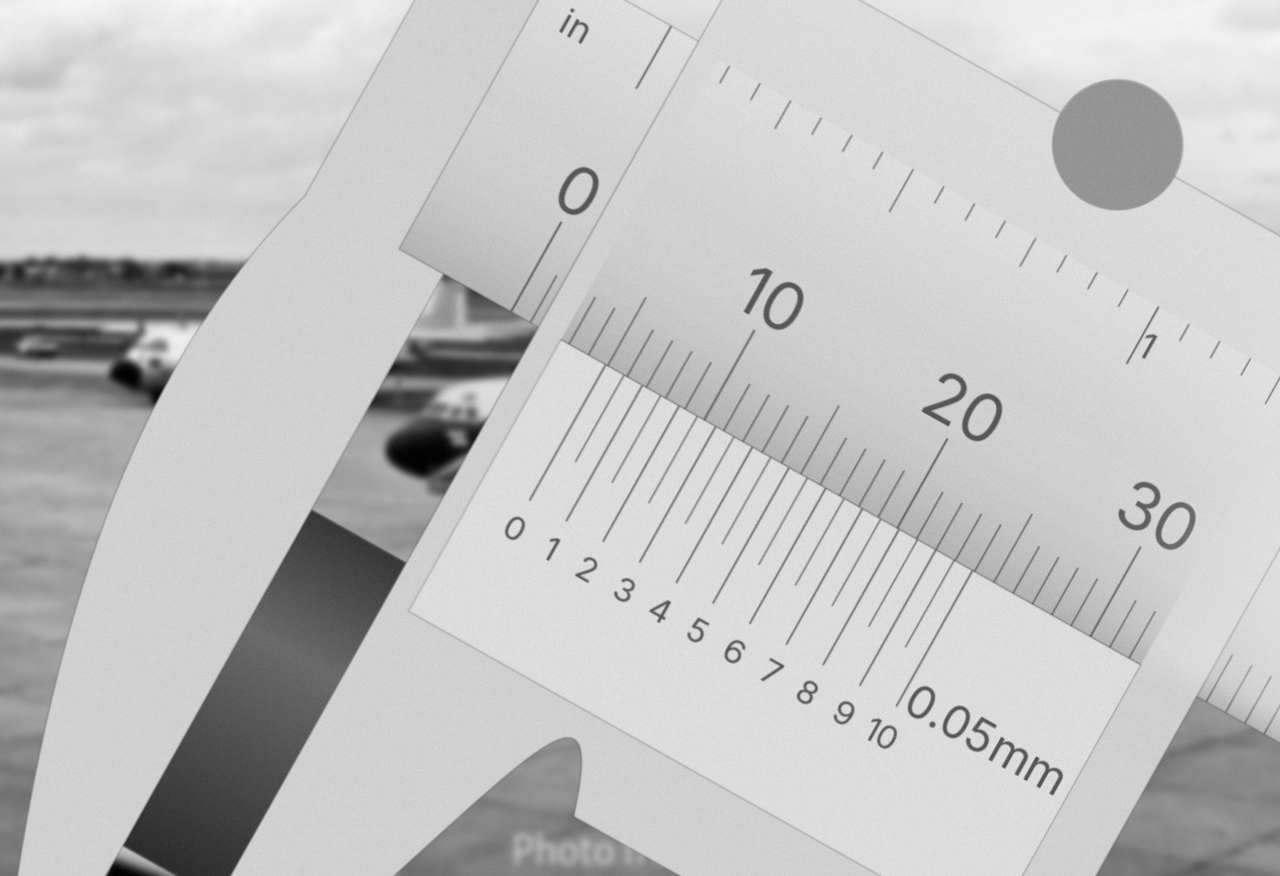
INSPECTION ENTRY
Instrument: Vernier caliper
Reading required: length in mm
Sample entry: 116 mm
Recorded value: 4.9 mm
